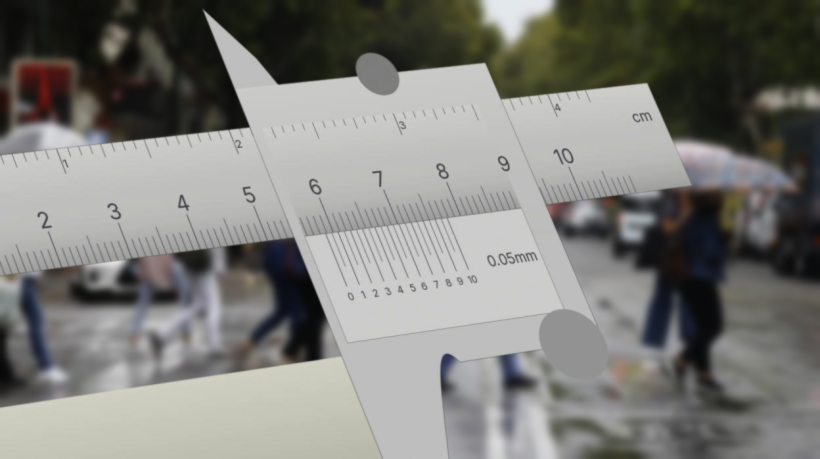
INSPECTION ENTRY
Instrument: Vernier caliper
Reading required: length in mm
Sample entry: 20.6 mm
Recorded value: 58.8 mm
